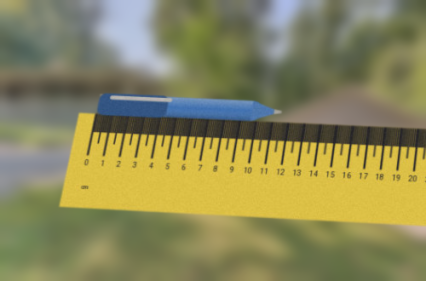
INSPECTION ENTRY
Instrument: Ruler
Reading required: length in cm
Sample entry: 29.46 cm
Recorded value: 11.5 cm
